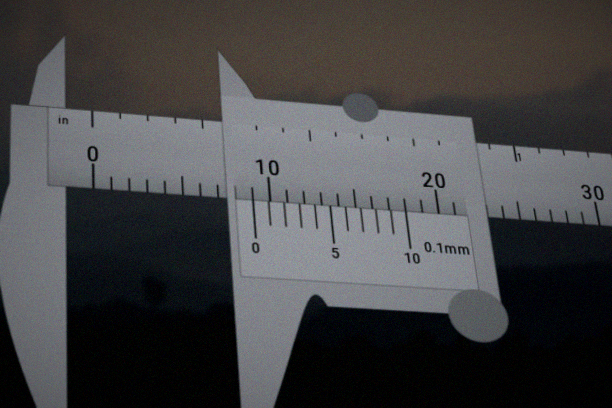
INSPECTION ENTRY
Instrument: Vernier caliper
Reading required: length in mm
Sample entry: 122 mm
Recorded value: 9.0 mm
